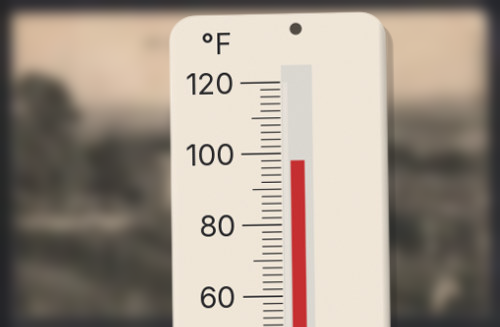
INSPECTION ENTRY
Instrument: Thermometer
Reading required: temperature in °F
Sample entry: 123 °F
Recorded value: 98 °F
